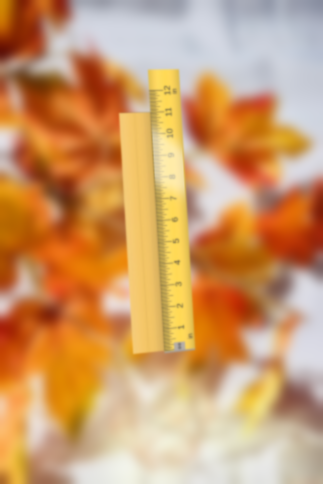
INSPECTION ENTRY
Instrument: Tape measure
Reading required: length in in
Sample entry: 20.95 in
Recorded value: 11 in
